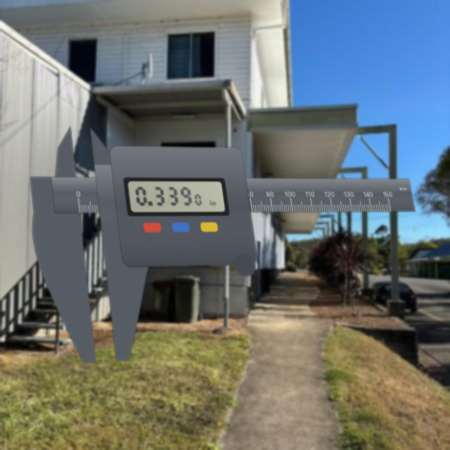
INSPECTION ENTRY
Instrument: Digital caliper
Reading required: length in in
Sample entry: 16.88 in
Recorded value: 0.3390 in
